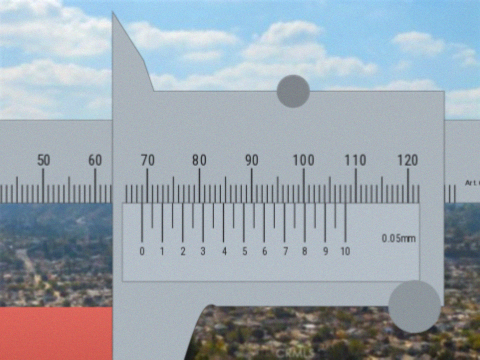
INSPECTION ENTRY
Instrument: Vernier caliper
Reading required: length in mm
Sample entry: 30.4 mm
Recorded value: 69.0 mm
